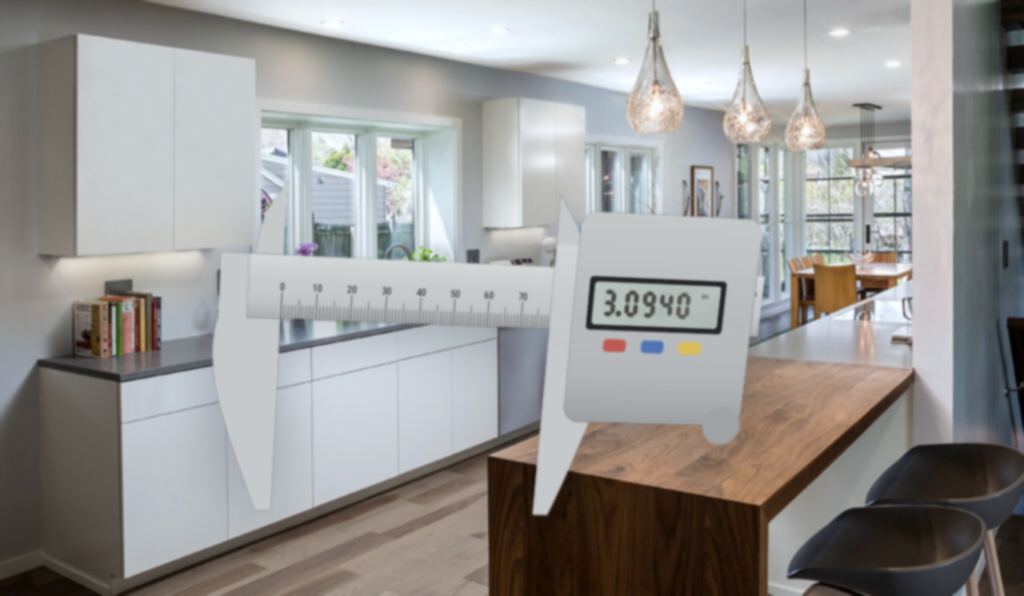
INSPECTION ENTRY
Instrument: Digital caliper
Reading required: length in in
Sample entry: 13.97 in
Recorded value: 3.0940 in
